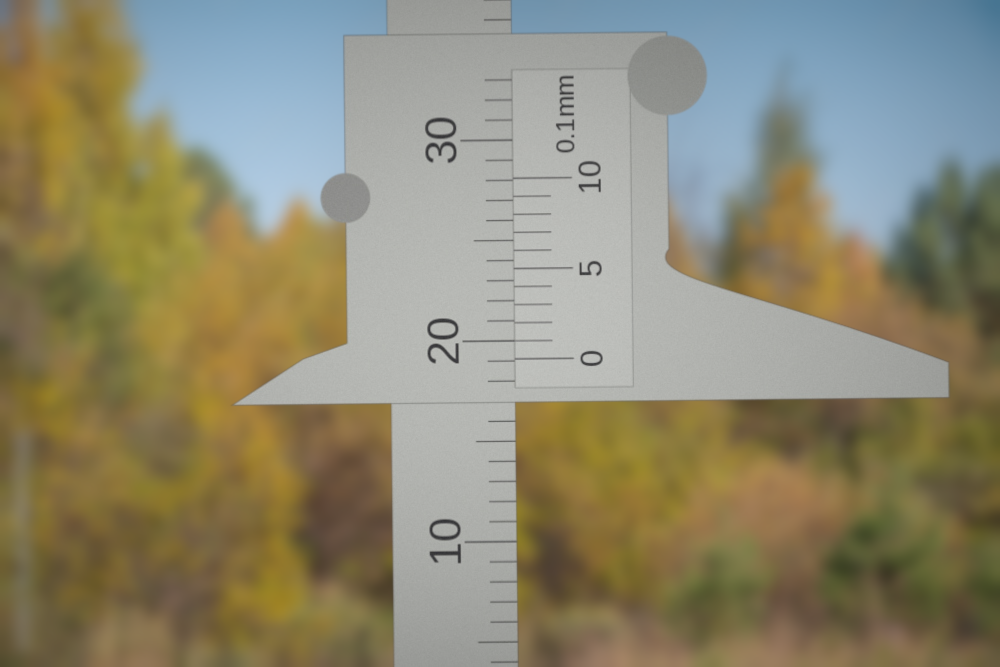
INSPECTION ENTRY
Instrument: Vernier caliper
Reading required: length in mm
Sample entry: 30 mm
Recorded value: 19.1 mm
